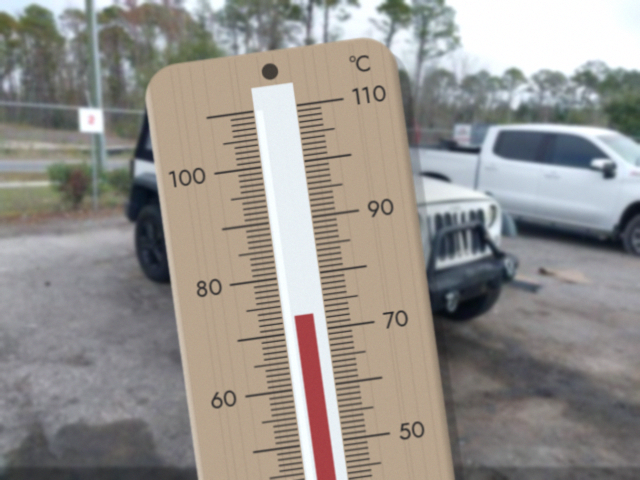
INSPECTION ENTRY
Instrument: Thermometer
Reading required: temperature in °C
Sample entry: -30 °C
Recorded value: 73 °C
